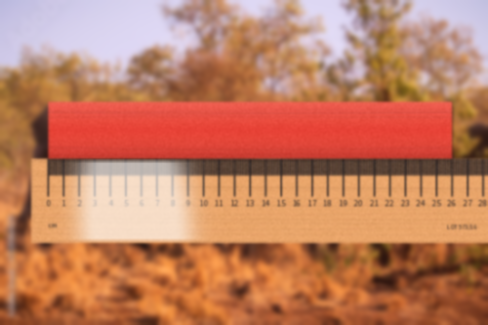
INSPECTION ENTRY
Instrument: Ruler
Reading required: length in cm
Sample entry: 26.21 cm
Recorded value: 26 cm
